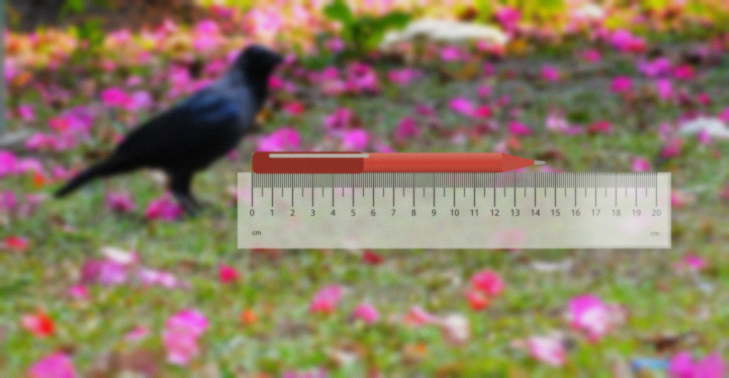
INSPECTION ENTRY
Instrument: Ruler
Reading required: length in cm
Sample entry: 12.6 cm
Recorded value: 14.5 cm
